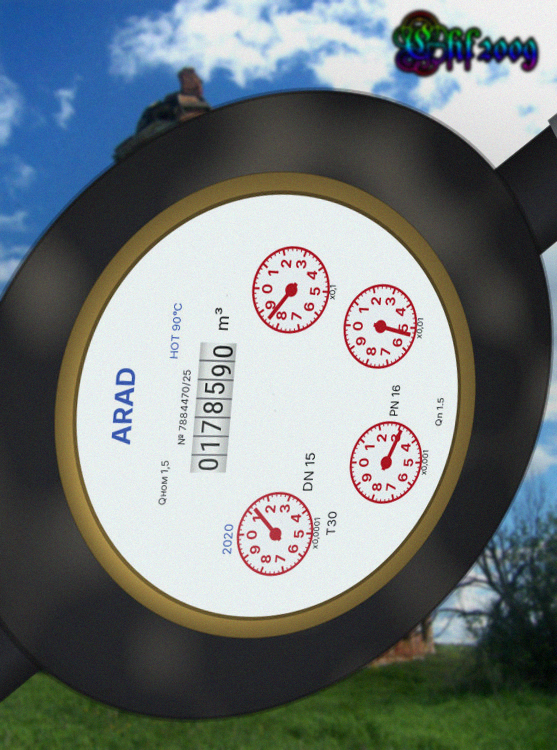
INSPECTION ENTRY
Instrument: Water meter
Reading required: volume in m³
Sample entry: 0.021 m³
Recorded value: 178589.8531 m³
